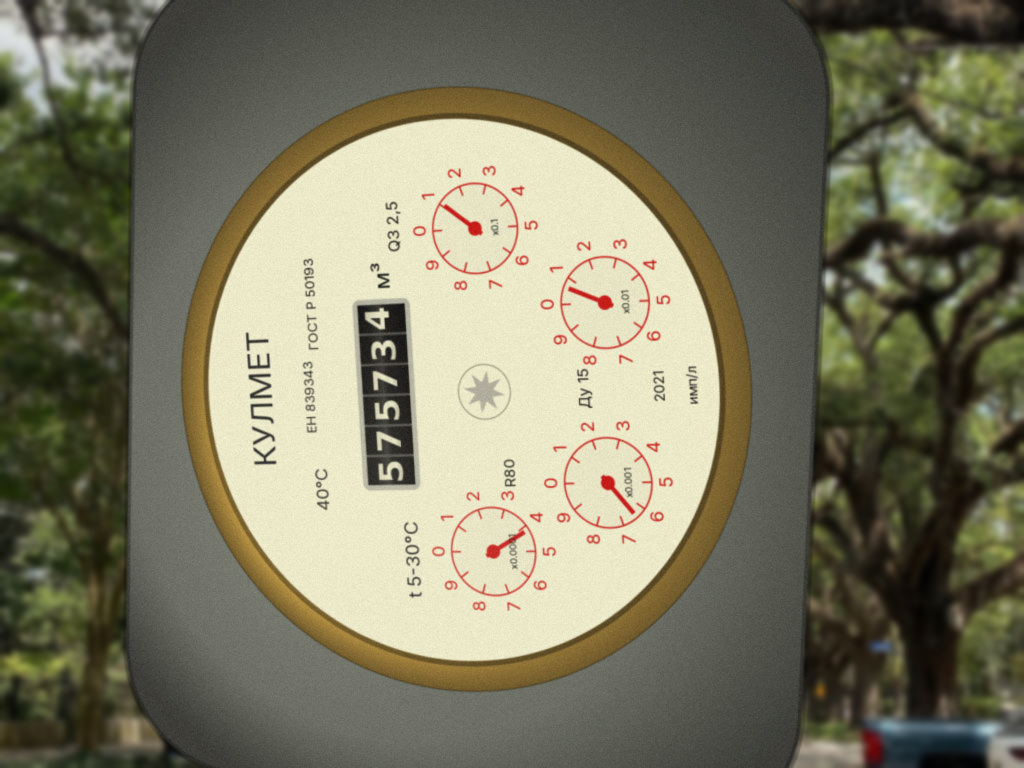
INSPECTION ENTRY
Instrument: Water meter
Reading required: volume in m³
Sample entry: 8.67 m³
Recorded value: 575734.1064 m³
